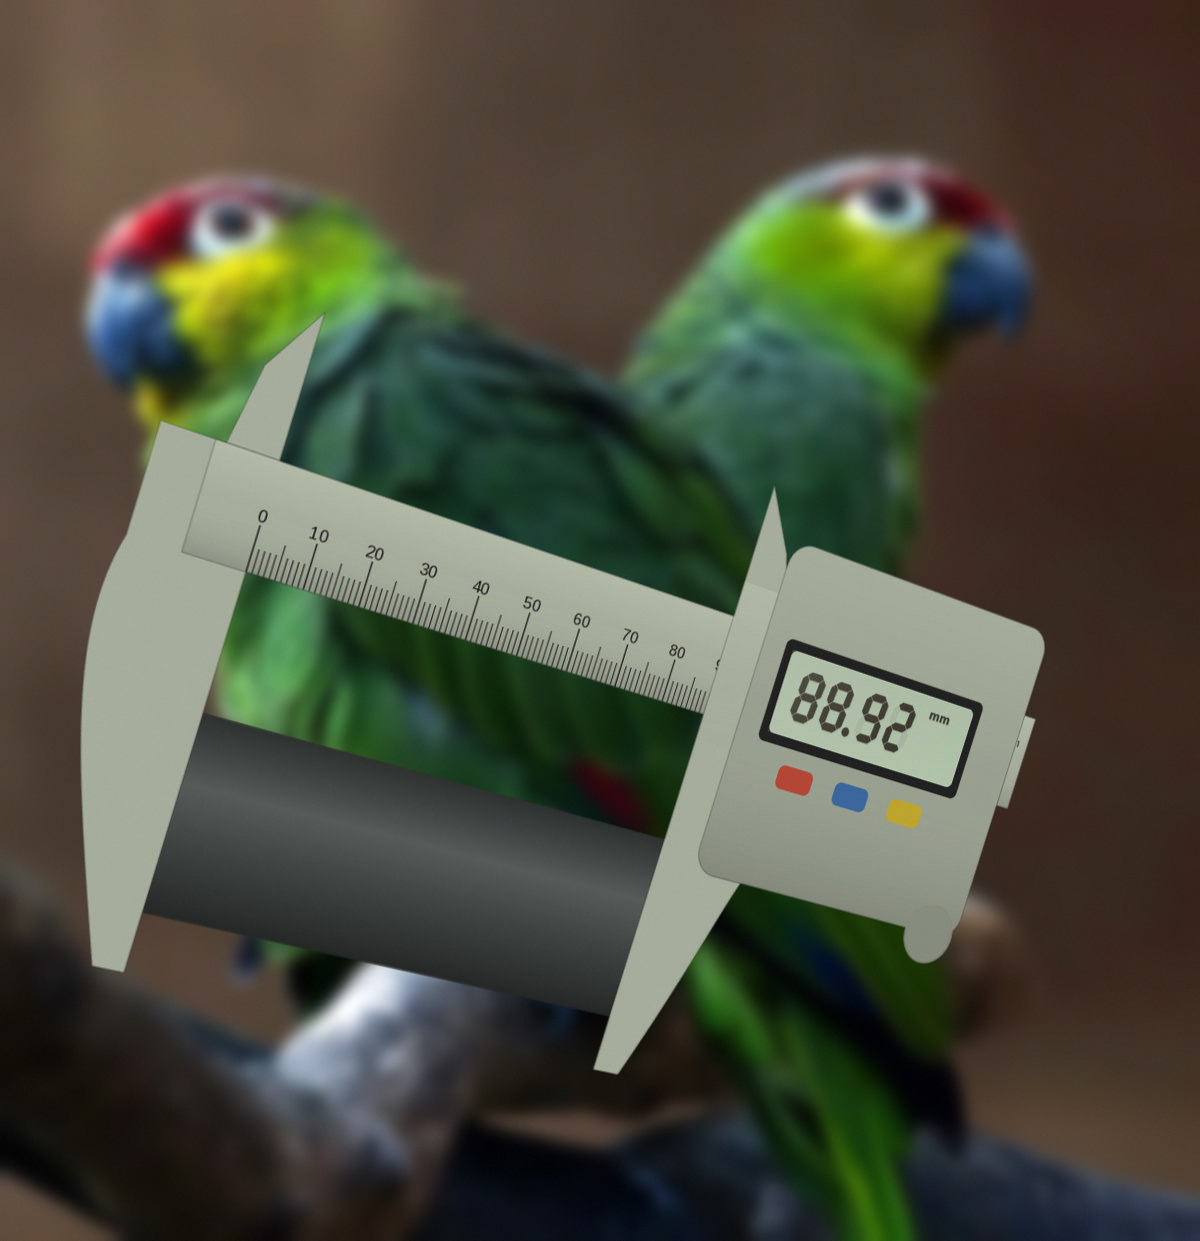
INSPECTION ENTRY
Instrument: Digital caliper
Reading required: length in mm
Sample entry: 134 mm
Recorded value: 88.92 mm
